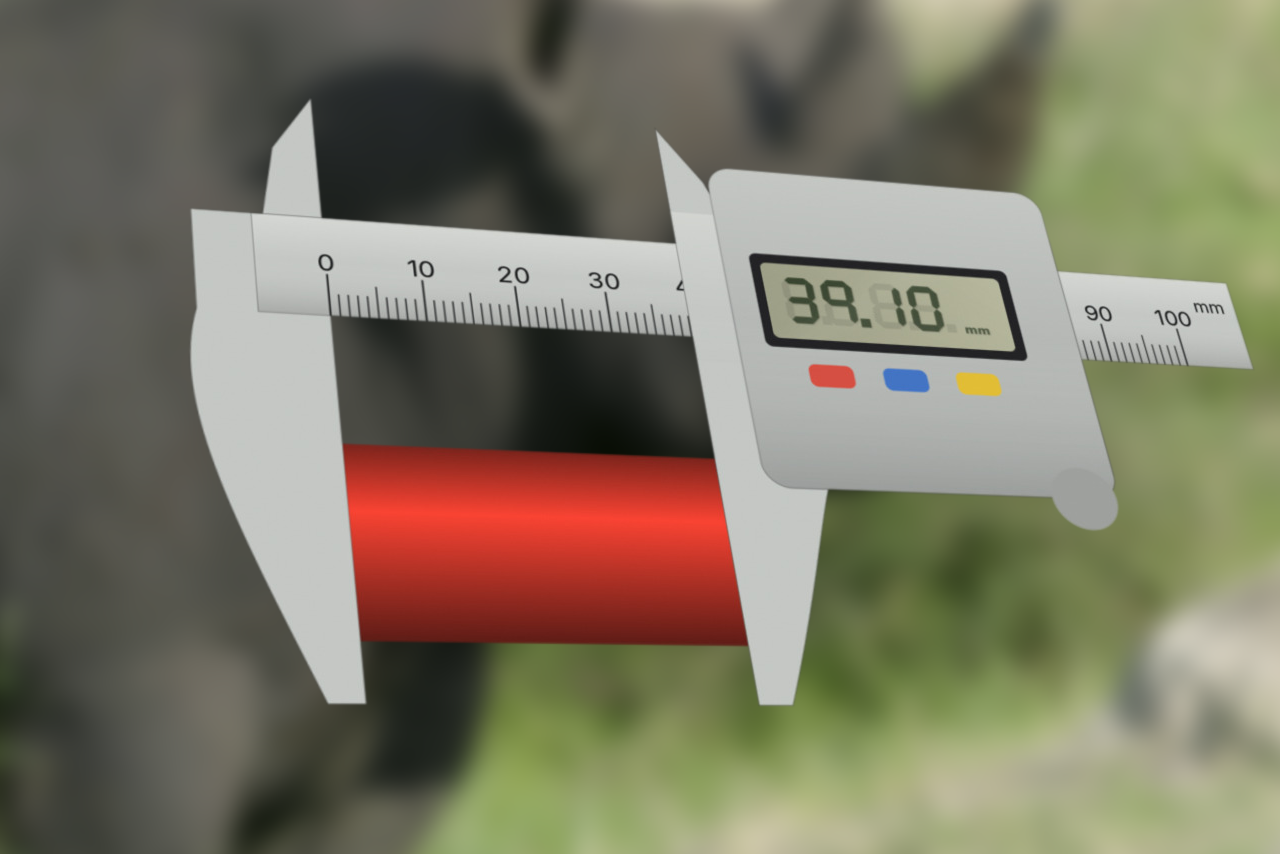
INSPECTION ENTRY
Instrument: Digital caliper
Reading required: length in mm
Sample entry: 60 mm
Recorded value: 39.10 mm
